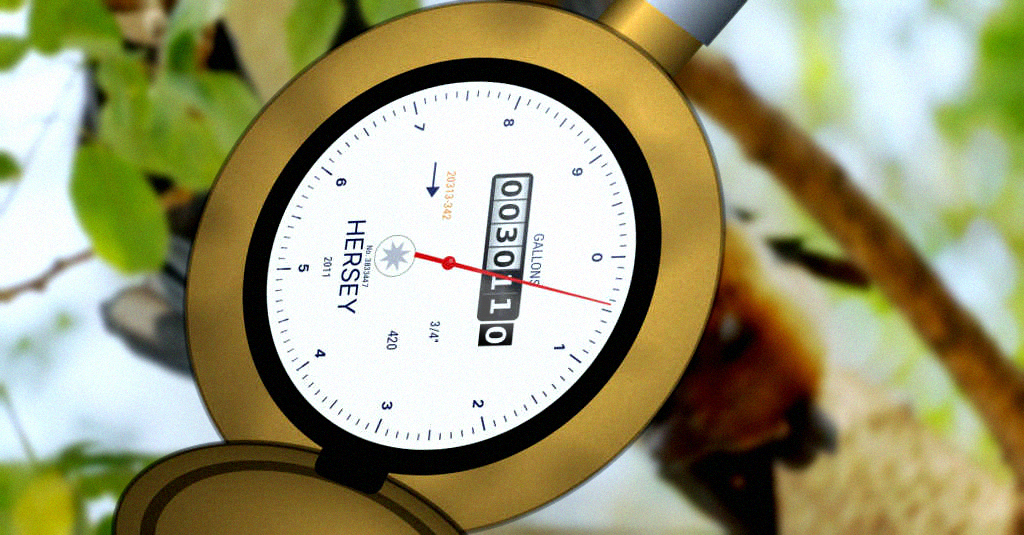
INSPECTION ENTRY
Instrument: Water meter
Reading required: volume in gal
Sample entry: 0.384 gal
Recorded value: 30110.4 gal
